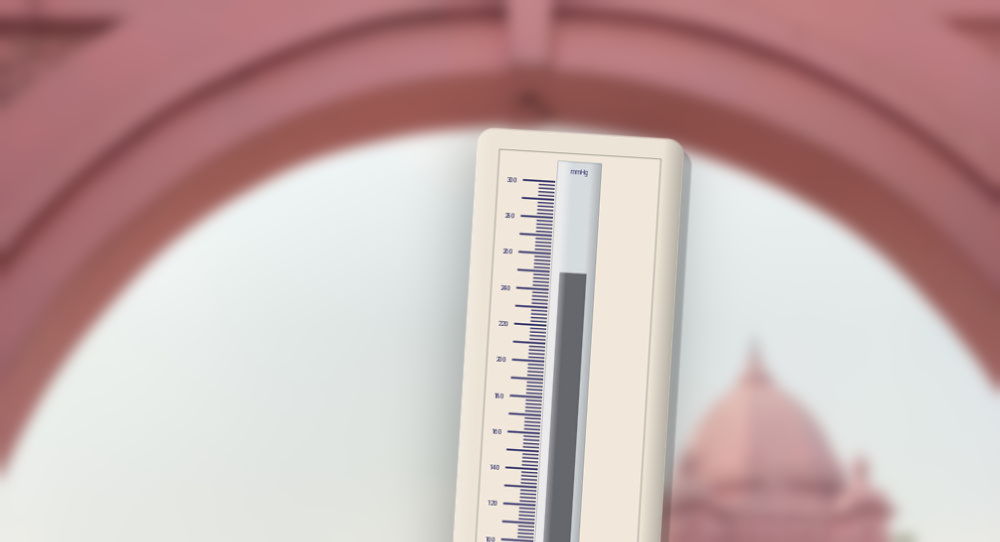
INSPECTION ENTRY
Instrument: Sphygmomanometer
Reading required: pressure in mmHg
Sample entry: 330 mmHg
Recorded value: 250 mmHg
